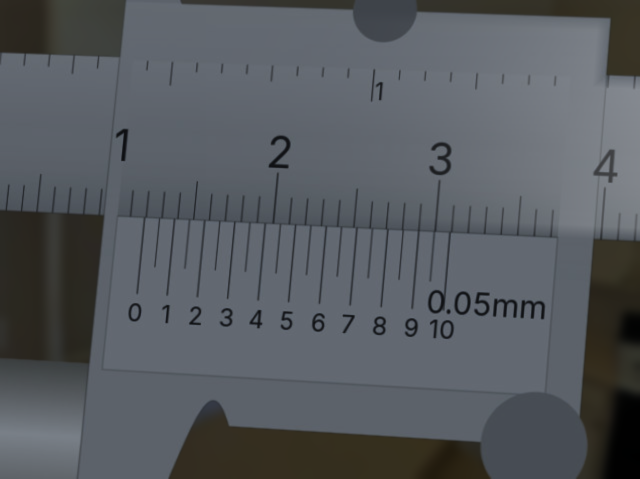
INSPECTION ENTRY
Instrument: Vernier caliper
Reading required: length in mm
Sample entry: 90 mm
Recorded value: 11.9 mm
